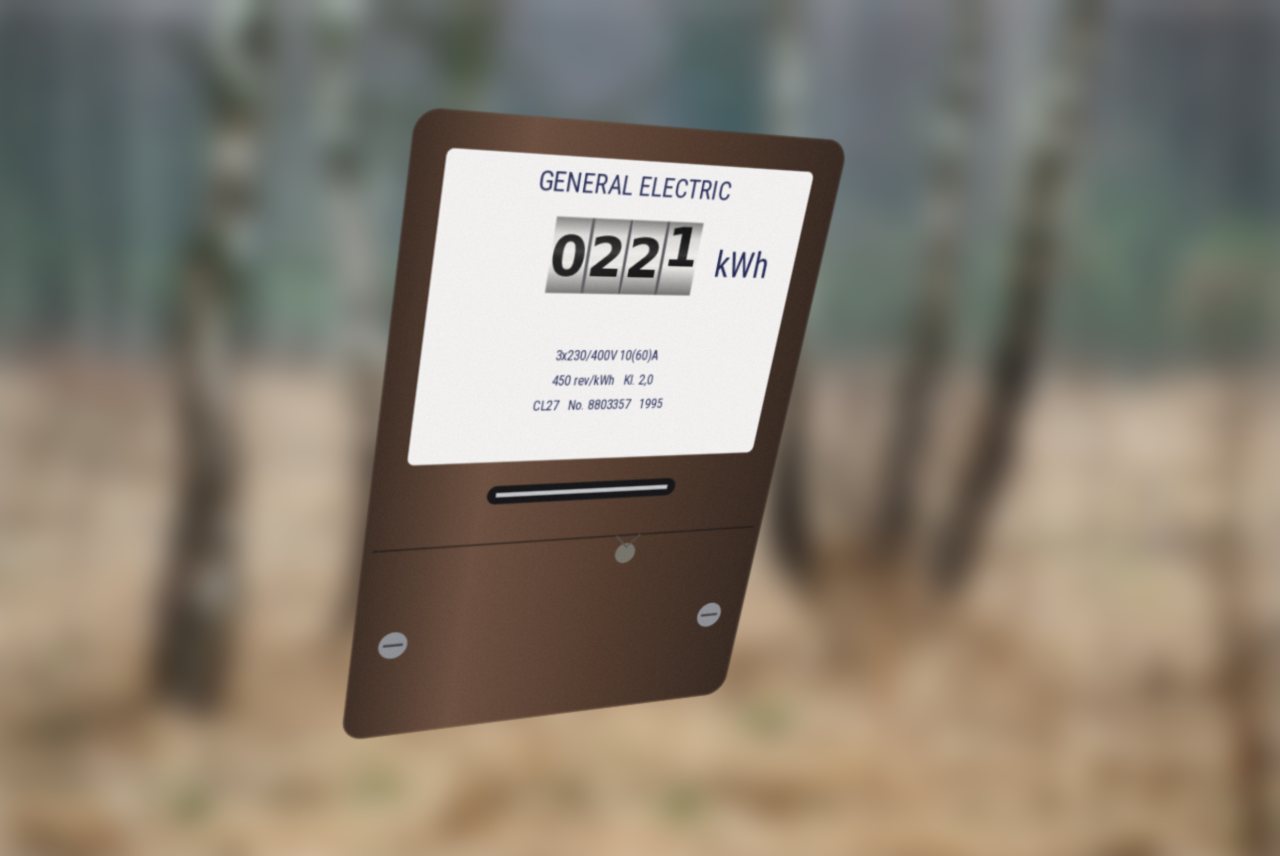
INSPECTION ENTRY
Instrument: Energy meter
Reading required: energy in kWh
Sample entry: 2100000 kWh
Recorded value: 221 kWh
